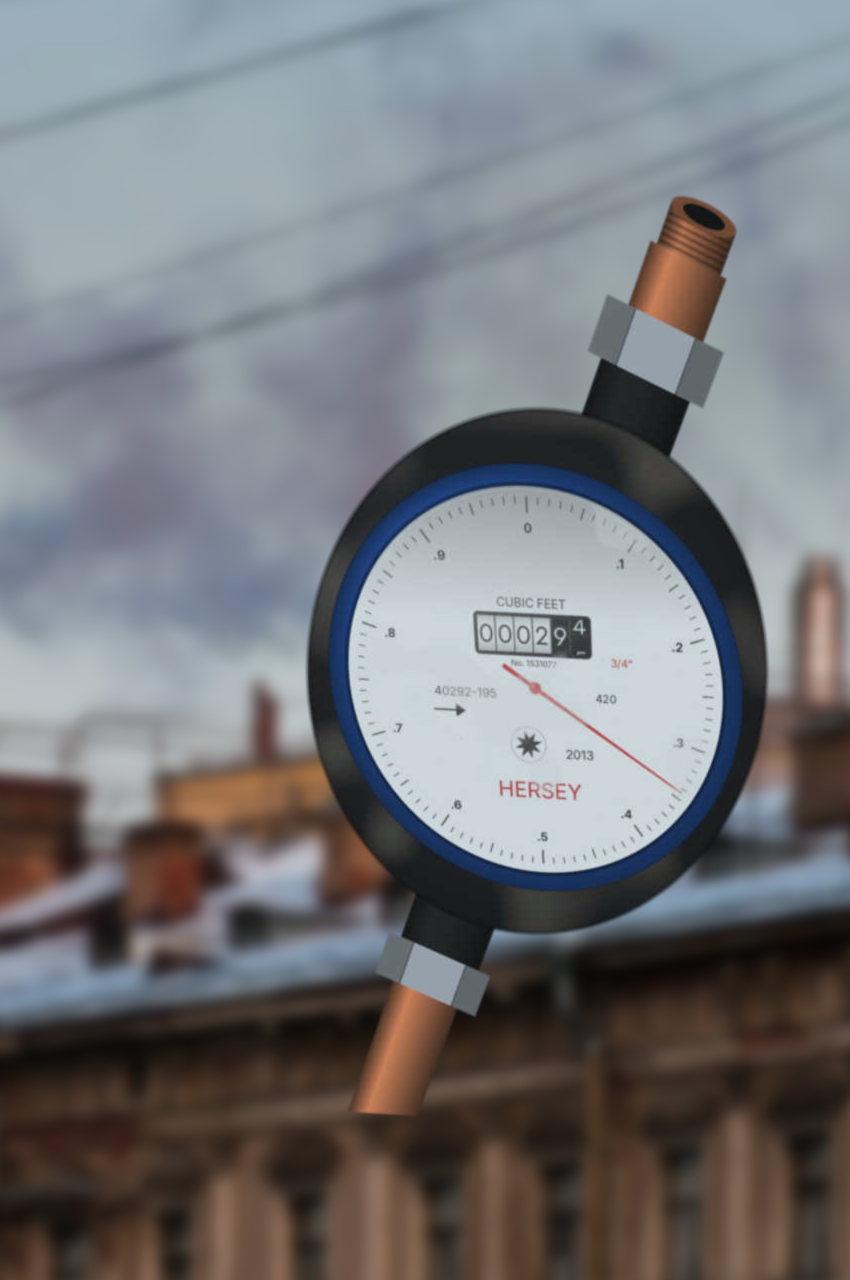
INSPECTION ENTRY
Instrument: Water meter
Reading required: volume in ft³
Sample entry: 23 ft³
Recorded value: 294.34 ft³
